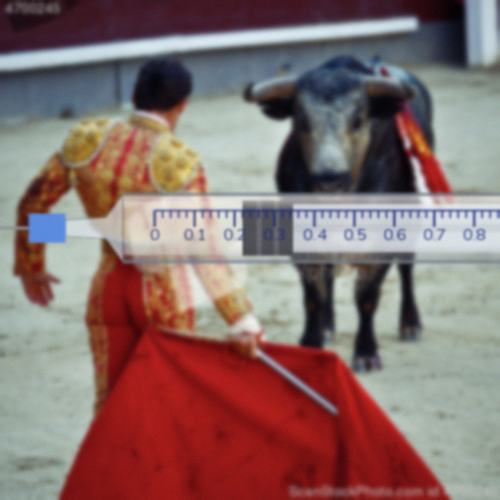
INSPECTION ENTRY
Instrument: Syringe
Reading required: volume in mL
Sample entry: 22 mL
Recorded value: 0.22 mL
